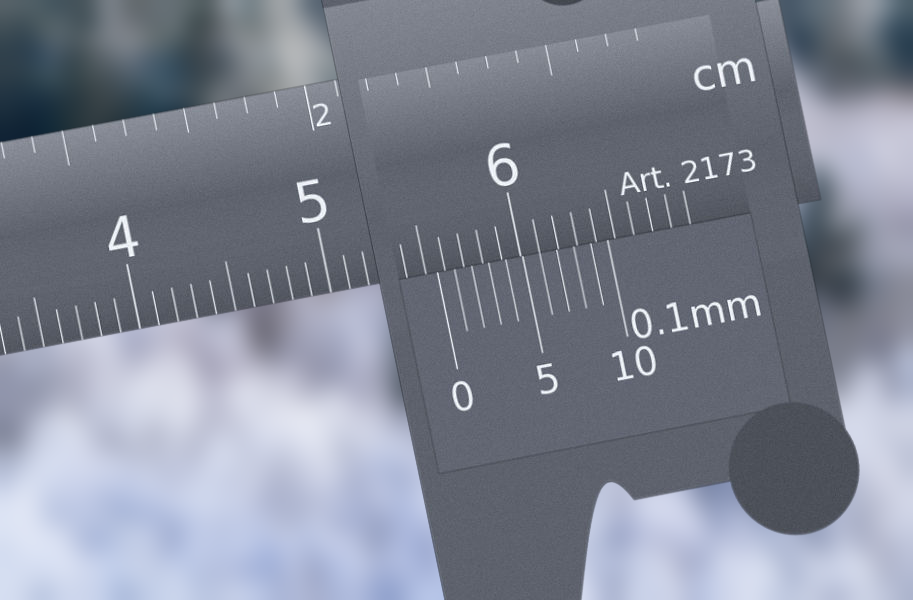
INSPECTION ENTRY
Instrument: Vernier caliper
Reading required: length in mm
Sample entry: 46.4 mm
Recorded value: 55.6 mm
